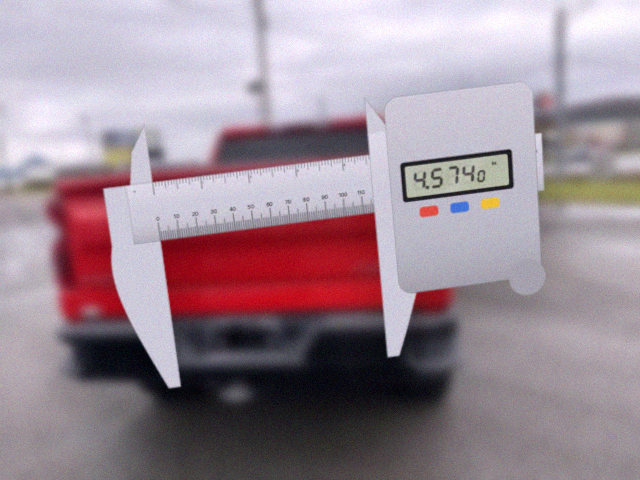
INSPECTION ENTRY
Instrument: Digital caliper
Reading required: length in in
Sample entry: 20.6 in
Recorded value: 4.5740 in
